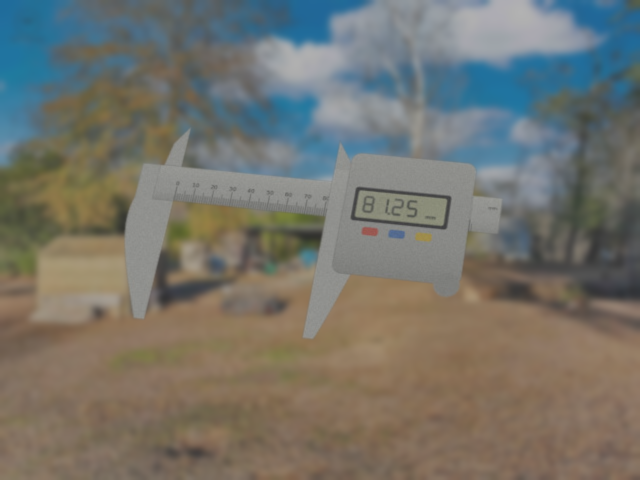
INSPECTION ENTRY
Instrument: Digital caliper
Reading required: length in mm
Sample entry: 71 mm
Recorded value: 81.25 mm
